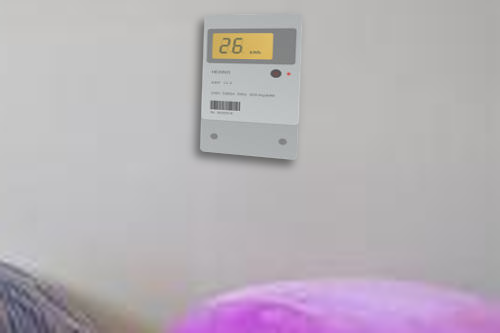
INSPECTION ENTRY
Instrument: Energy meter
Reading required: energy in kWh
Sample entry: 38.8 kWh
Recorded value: 26 kWh
